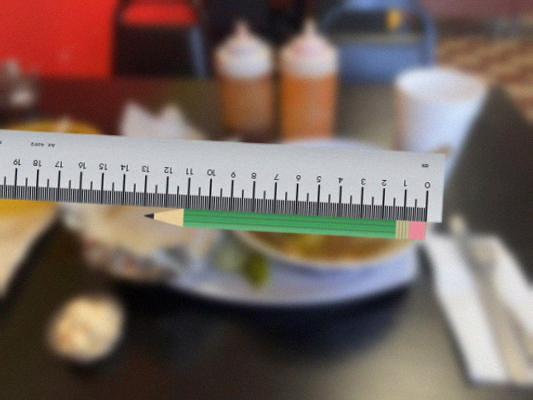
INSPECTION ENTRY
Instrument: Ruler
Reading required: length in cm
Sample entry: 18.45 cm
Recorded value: 13 cm
